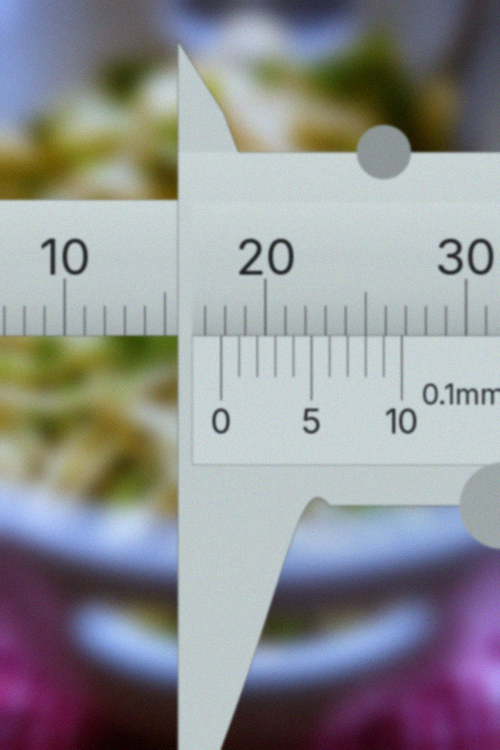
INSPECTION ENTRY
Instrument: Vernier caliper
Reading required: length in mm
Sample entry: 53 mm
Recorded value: 17.8 mm
